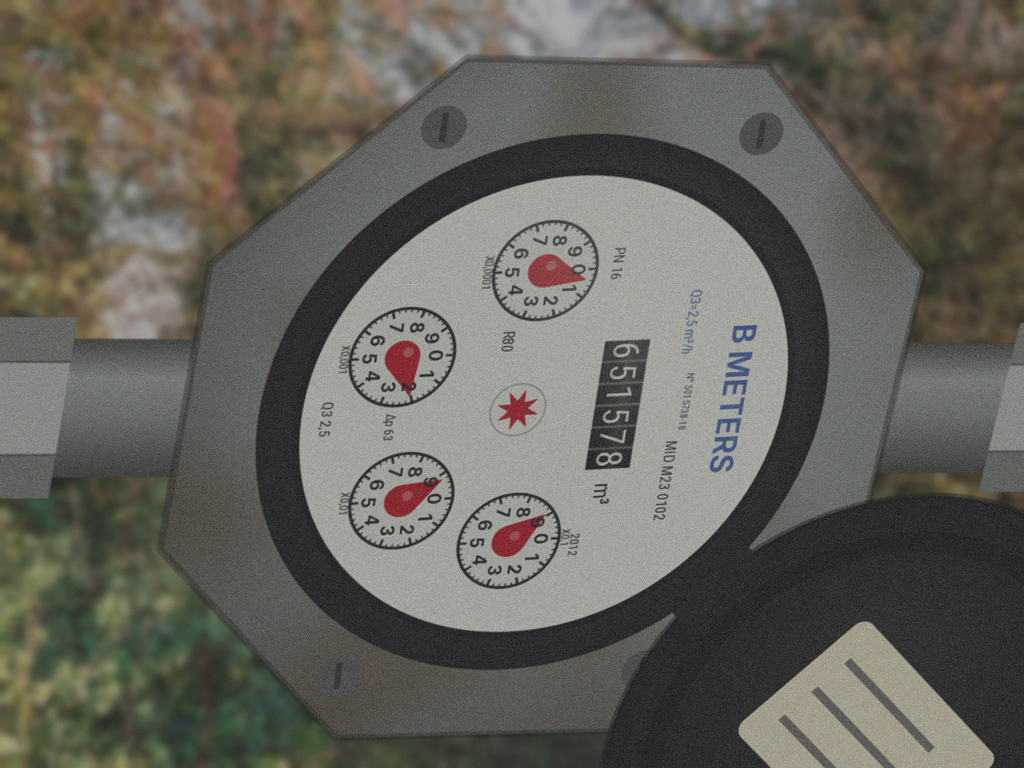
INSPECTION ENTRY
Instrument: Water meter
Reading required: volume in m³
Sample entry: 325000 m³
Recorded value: 651578.8920 m³
